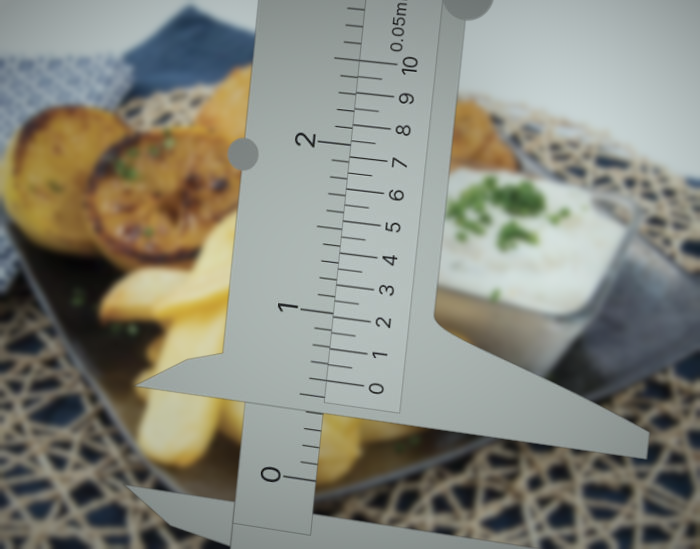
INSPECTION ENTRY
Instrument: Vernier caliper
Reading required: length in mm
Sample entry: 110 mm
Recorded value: 6.0 mm
